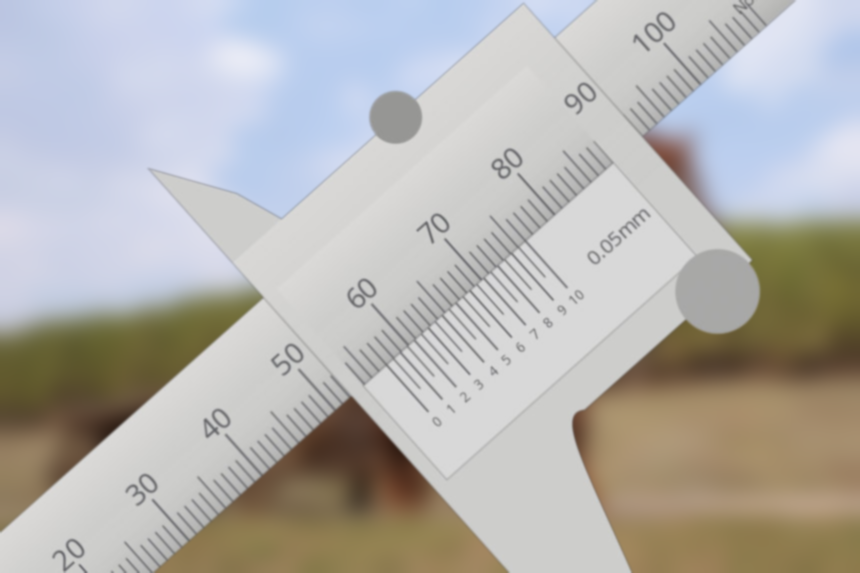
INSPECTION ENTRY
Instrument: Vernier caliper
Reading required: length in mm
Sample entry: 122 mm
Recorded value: 57.0 mm
